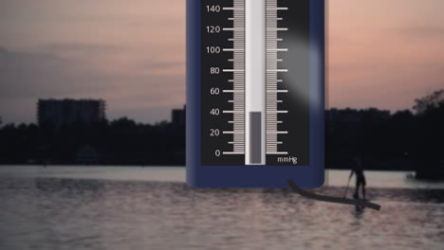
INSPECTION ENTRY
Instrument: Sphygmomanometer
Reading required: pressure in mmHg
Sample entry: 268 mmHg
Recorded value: 40 mmHg
